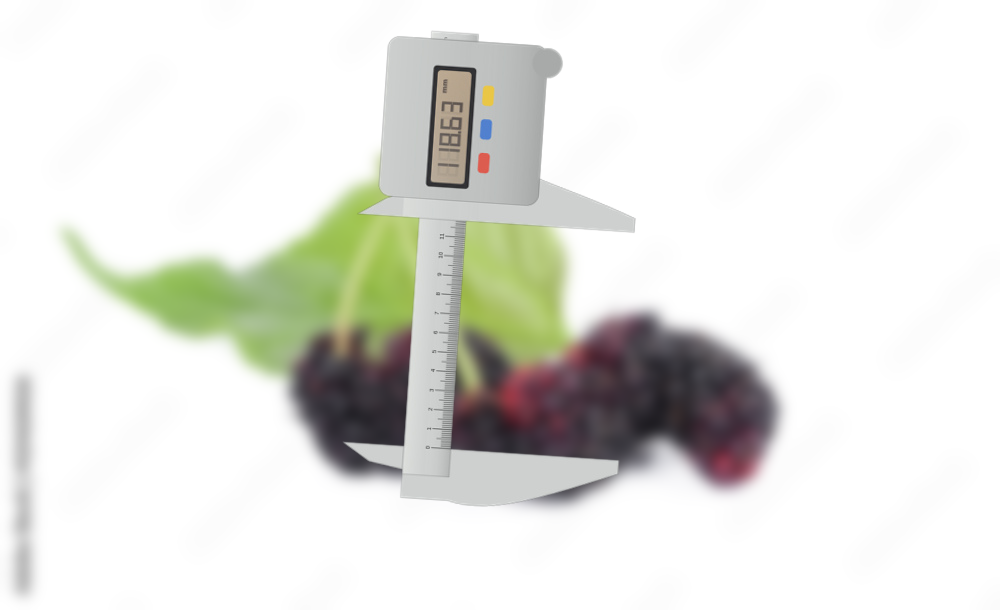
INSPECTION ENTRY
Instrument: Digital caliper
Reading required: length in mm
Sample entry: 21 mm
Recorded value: 118.63 mm
